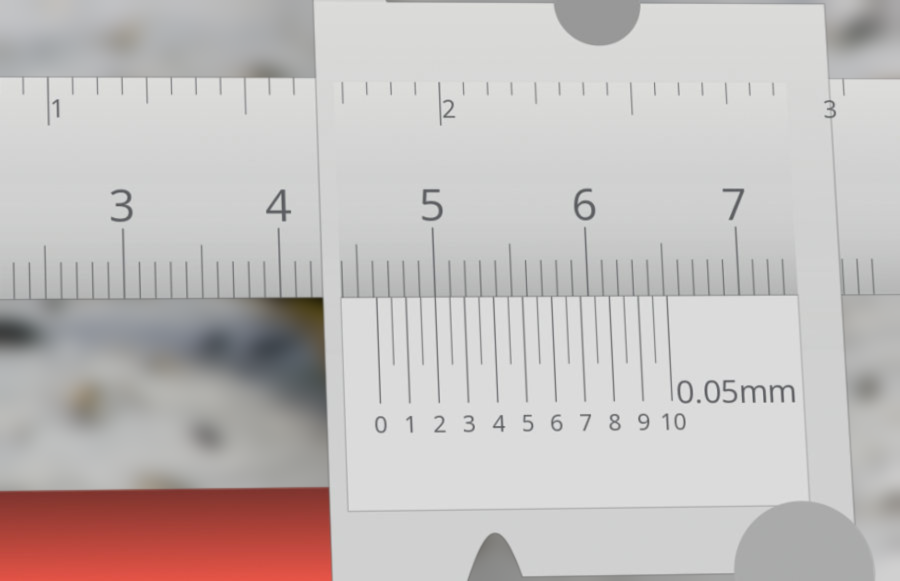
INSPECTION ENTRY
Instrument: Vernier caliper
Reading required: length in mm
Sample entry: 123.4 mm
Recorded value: 46.2 mm
